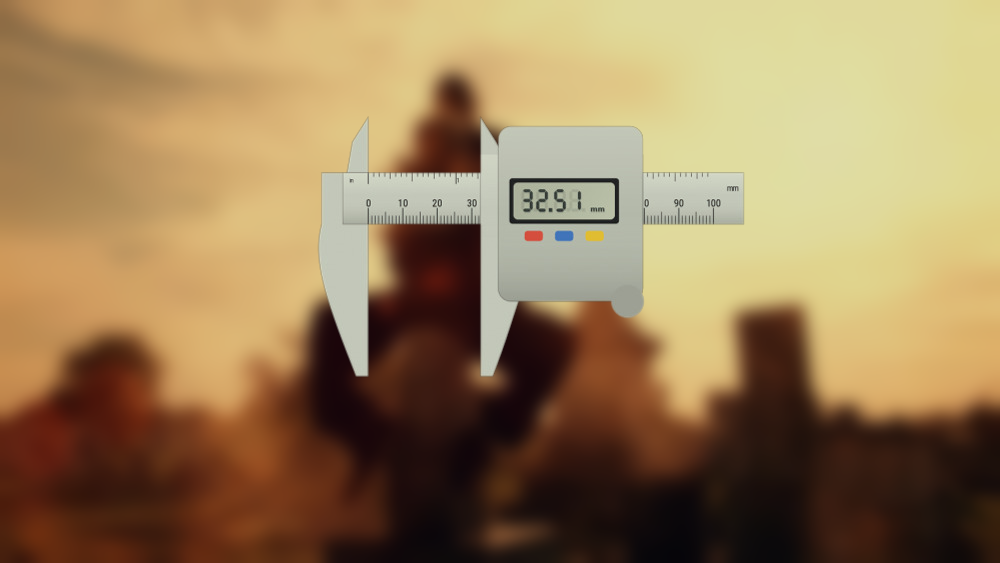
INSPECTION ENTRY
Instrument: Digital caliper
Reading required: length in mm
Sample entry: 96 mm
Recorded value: 32.51 mm
